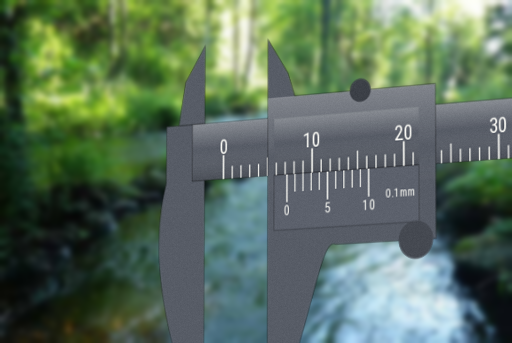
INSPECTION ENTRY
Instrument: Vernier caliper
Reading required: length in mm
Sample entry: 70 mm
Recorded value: 7.2 mm
